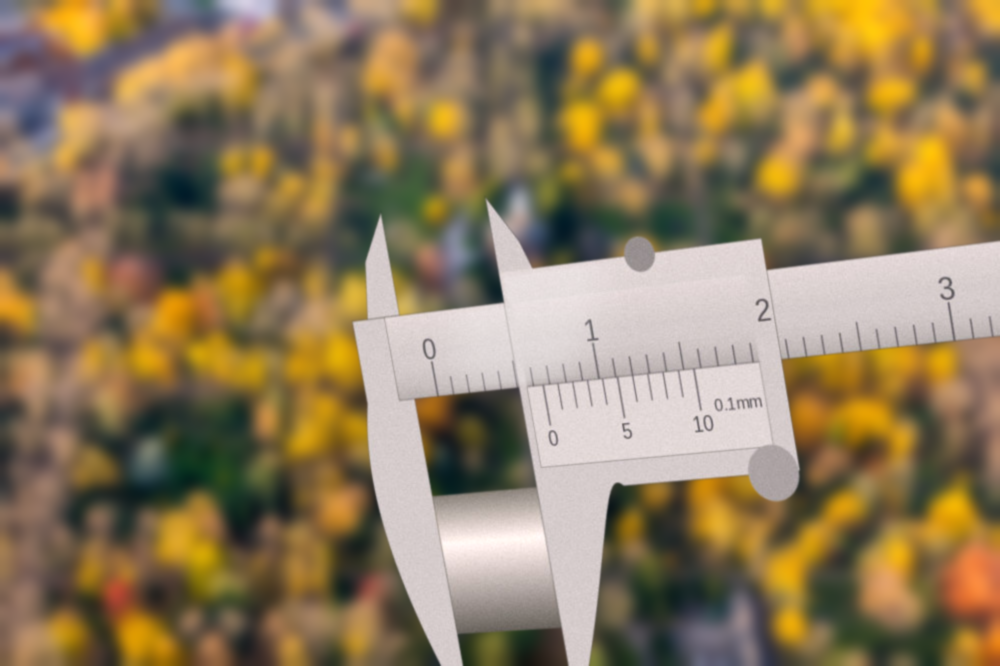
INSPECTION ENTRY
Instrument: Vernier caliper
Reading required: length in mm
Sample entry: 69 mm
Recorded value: 6.6 mm
